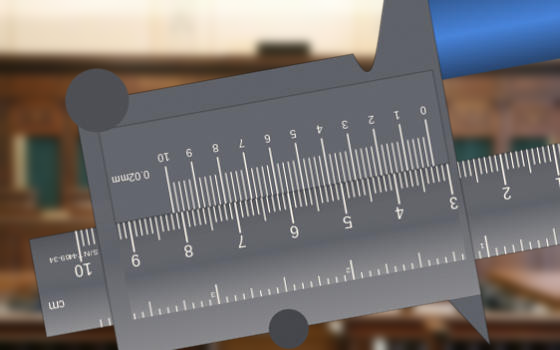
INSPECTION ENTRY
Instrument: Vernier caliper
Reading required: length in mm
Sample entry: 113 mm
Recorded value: 32.5 mm
